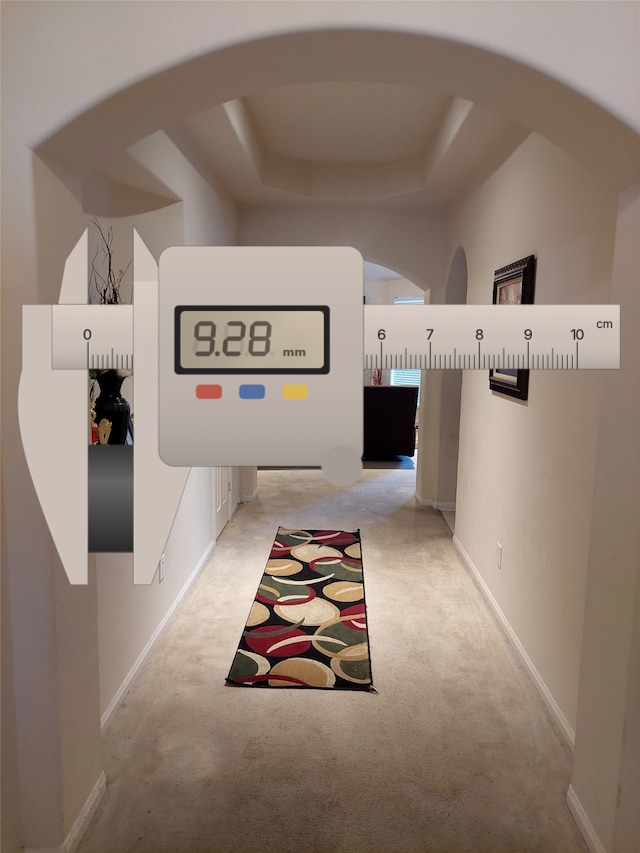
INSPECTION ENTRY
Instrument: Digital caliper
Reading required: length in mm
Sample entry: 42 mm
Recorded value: 9.28 mm
